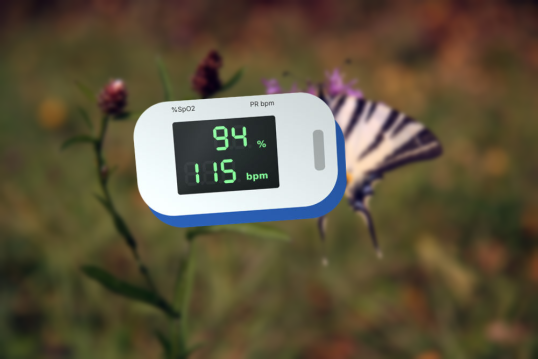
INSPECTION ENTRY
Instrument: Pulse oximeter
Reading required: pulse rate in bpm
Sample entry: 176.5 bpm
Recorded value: 115 bpm
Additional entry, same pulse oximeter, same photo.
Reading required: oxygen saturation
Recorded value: 94 %
